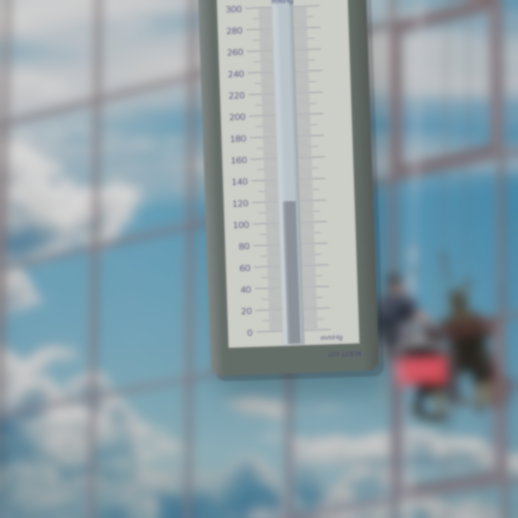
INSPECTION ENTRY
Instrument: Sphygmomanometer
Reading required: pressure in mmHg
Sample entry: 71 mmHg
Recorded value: 120 mmHg
